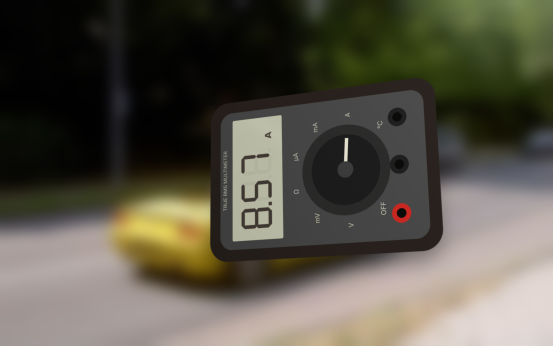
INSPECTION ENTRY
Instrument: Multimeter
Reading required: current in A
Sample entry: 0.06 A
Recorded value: 8.57 A
